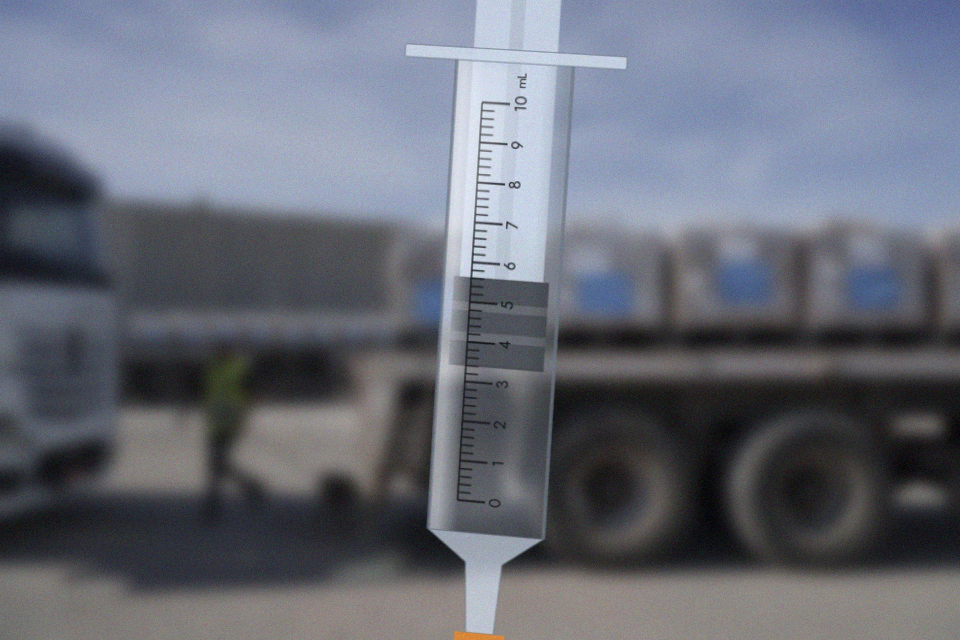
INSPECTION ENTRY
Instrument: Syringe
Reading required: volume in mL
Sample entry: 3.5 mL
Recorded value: 3.4 mL
